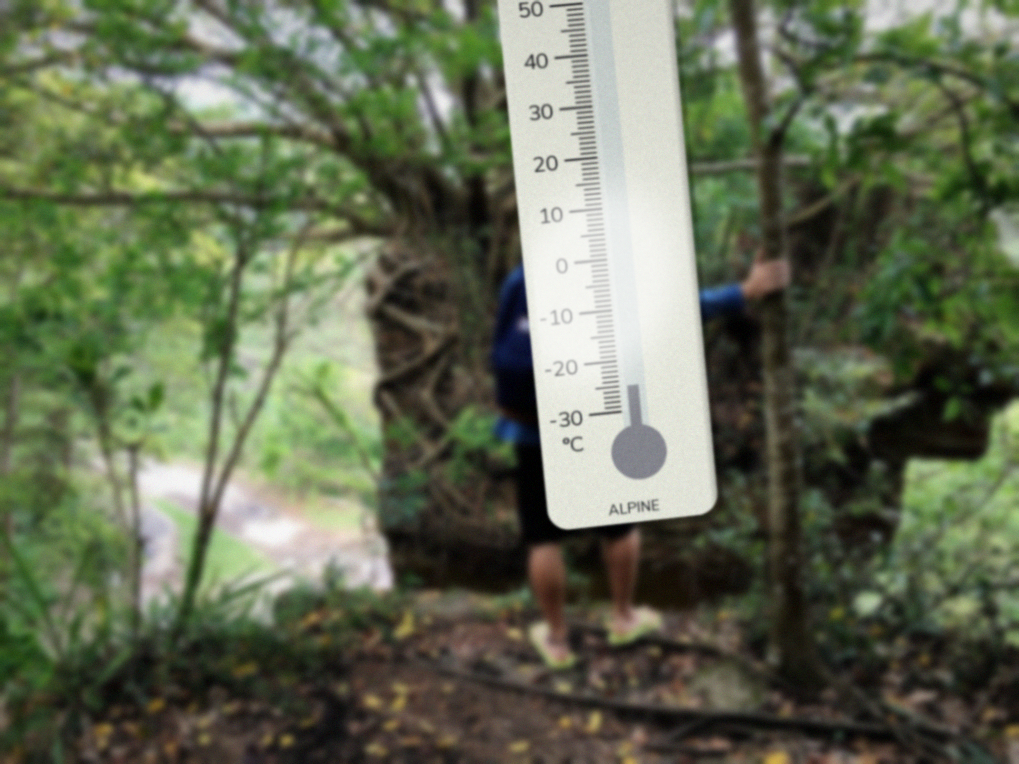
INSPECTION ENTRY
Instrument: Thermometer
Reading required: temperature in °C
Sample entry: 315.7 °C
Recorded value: -25 °C
